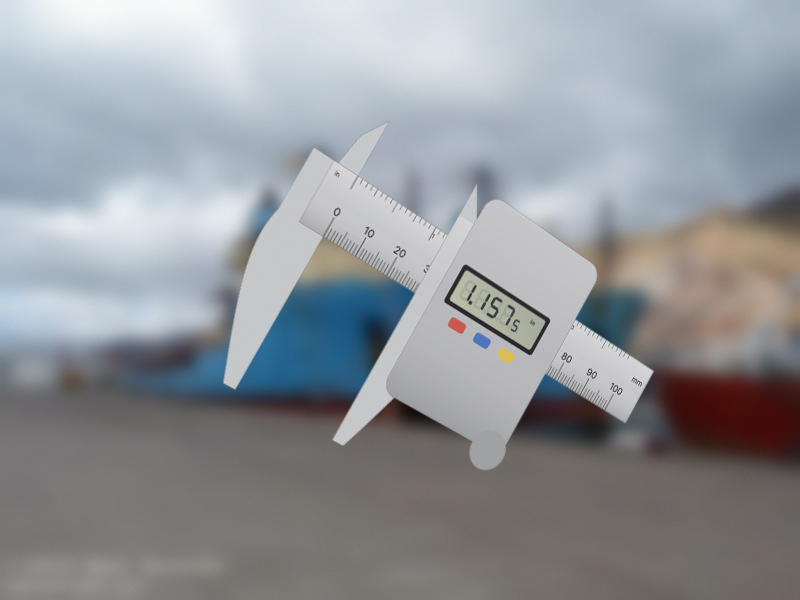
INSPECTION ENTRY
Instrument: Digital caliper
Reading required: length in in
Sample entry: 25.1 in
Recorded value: 1.1575 in
